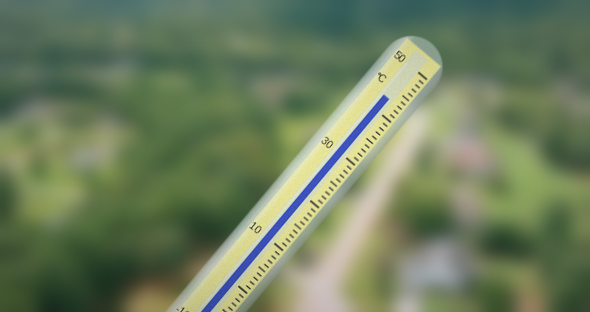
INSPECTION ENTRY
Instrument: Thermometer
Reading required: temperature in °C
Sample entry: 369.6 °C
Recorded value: 43 °C
